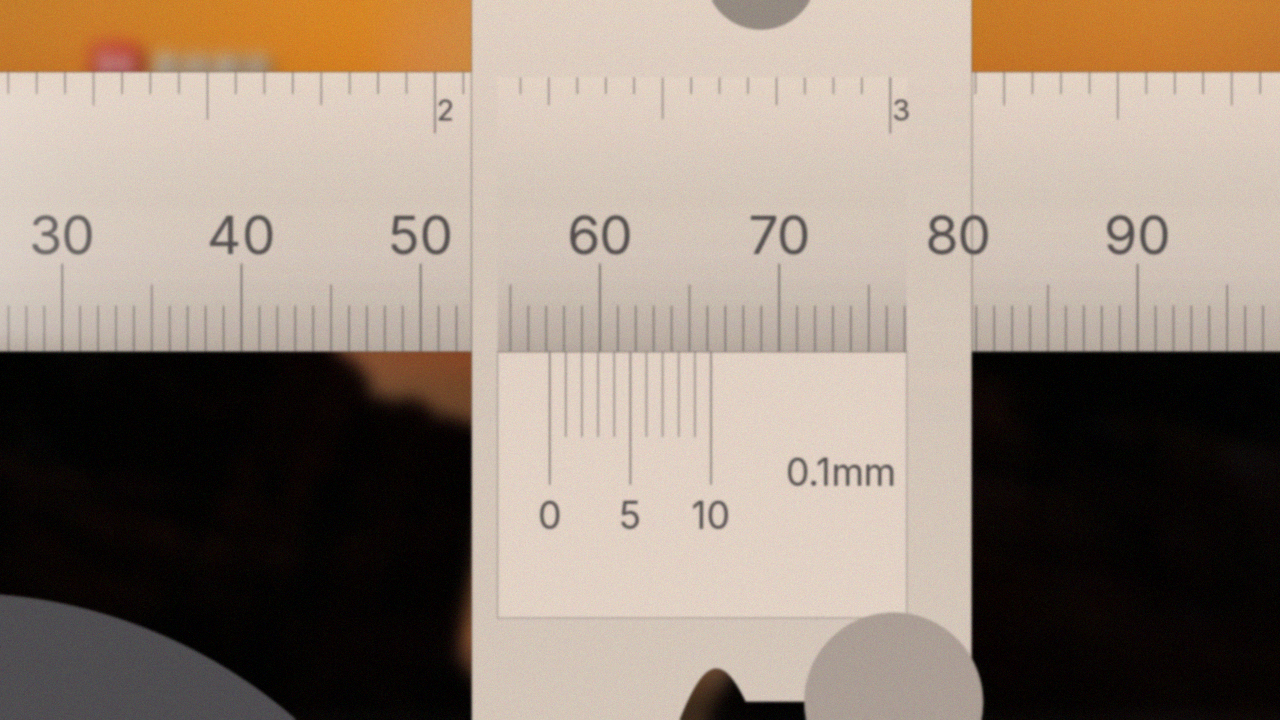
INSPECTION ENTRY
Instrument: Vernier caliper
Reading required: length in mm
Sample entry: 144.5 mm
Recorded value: 57.2 mm
